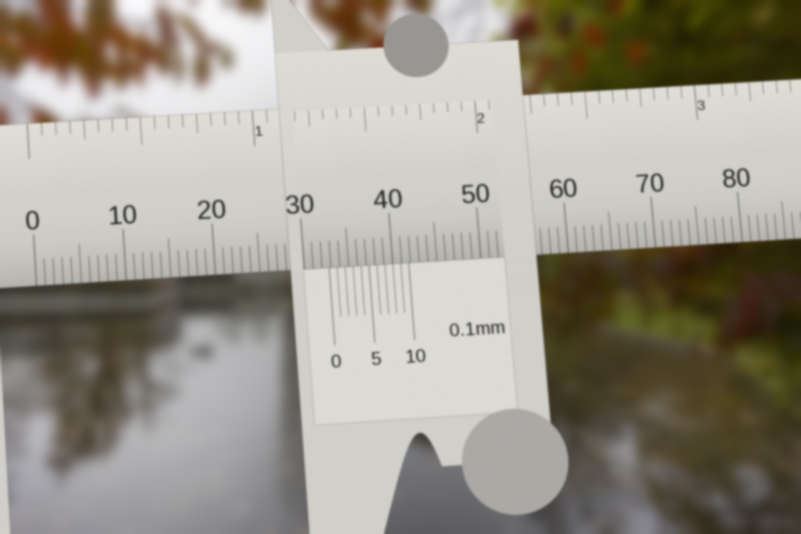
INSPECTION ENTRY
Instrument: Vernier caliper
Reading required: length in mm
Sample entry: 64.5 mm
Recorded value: 32.8 mm
